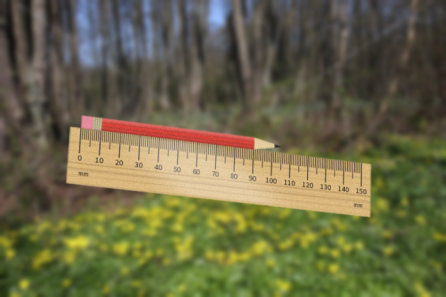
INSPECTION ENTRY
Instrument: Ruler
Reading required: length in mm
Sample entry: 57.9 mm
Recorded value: 105 mm
